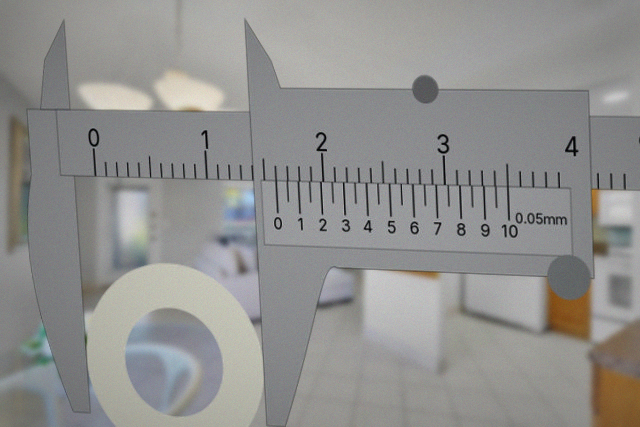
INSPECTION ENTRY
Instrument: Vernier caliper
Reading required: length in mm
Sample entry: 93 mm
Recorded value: 16.0 mm
